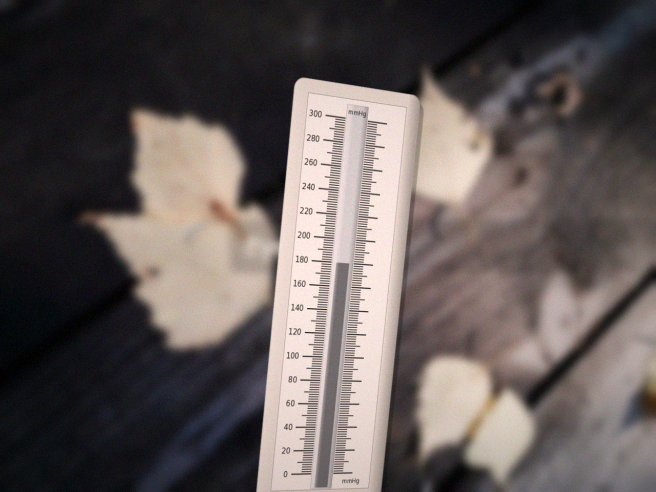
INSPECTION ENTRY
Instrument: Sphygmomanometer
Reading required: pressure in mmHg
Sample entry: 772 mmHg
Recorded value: 180 mmHg
